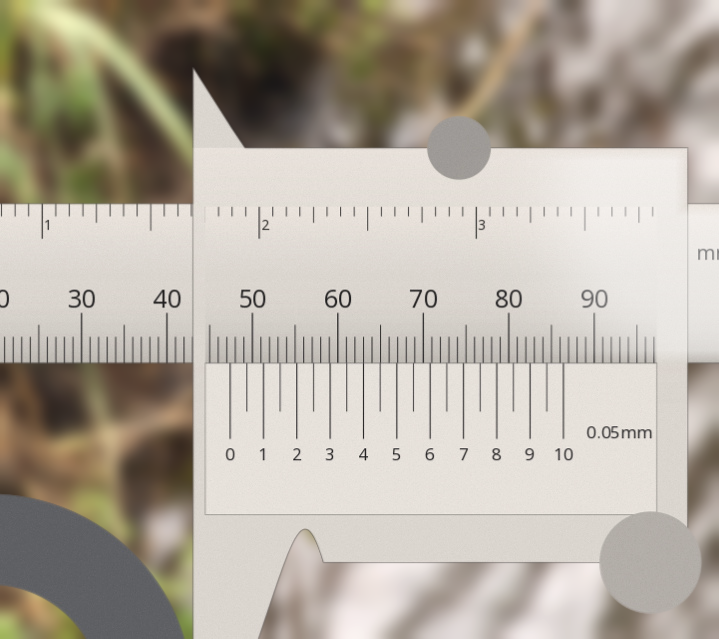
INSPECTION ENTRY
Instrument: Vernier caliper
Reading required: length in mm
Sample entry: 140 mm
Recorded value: 47.4 mm
